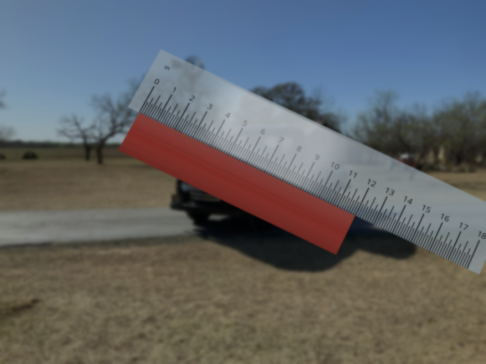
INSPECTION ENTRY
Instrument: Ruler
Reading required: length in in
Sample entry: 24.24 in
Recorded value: 12 in
